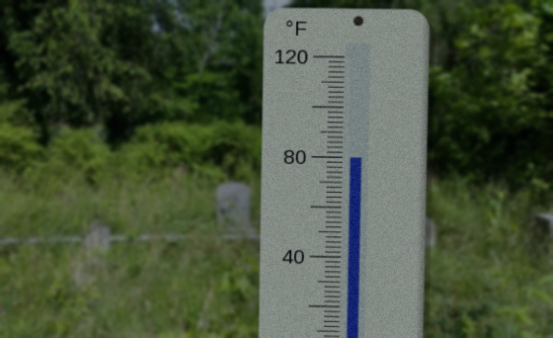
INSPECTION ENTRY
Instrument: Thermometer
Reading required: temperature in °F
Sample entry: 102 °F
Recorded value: 80 °F
